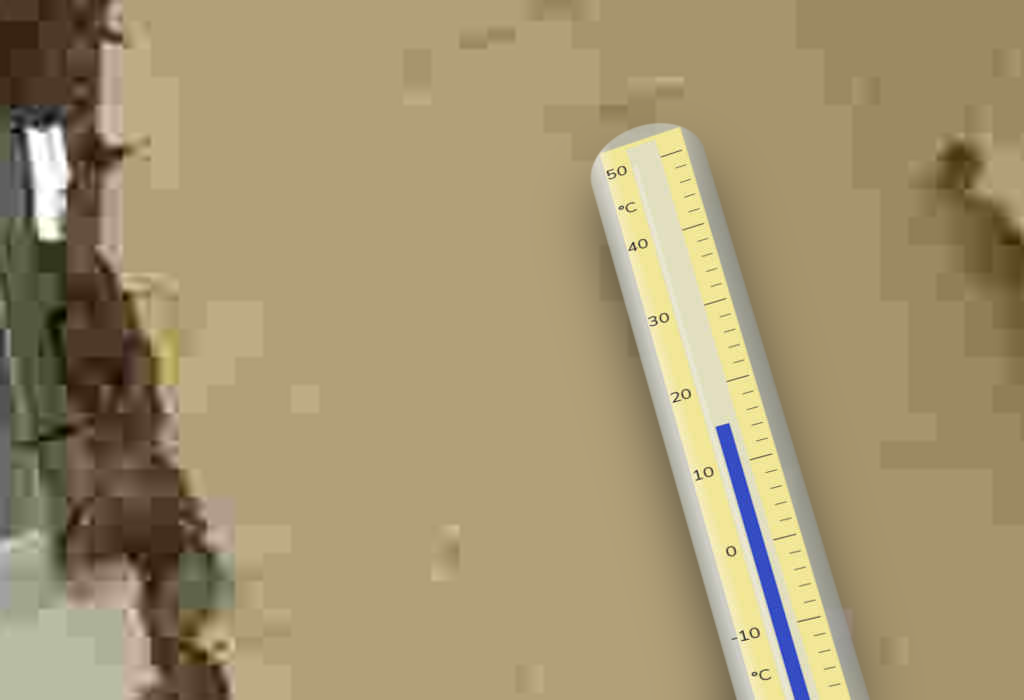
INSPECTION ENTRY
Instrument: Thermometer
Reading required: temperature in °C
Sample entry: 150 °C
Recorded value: 15 °C
